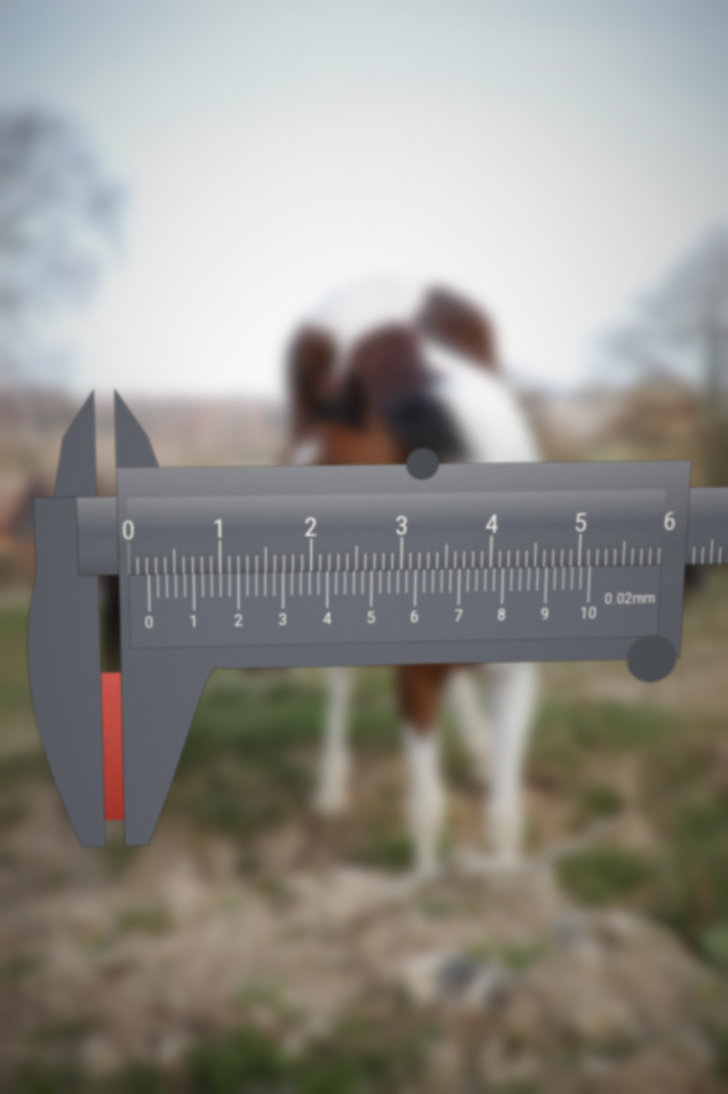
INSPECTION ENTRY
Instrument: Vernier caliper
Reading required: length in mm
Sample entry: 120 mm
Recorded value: 2.2 mm
